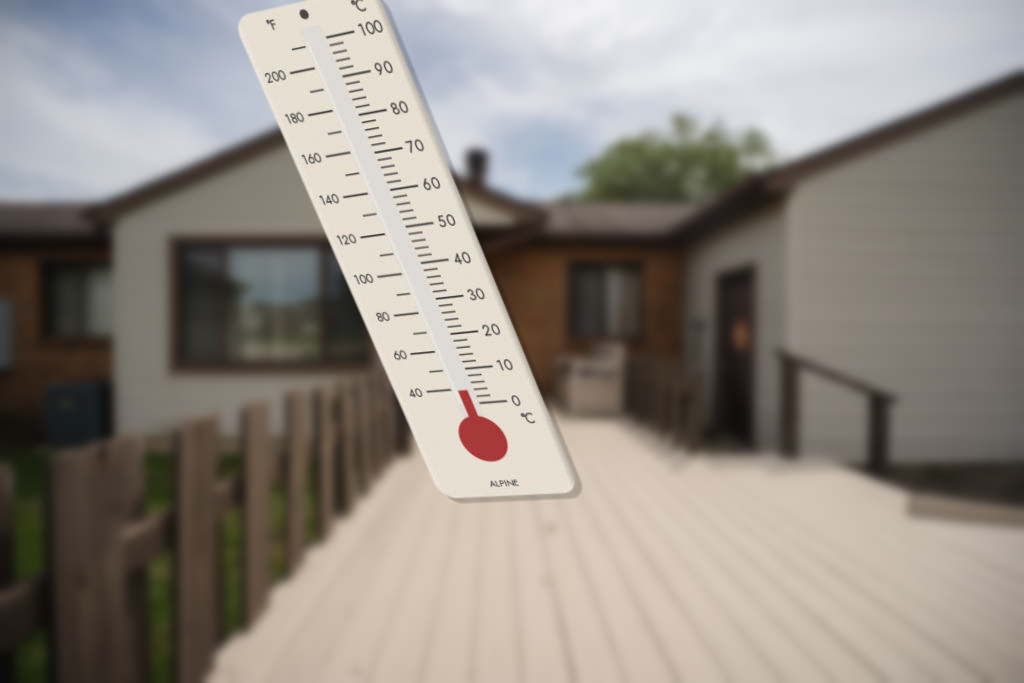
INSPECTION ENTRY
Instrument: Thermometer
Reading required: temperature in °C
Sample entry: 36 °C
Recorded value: 4 °C
